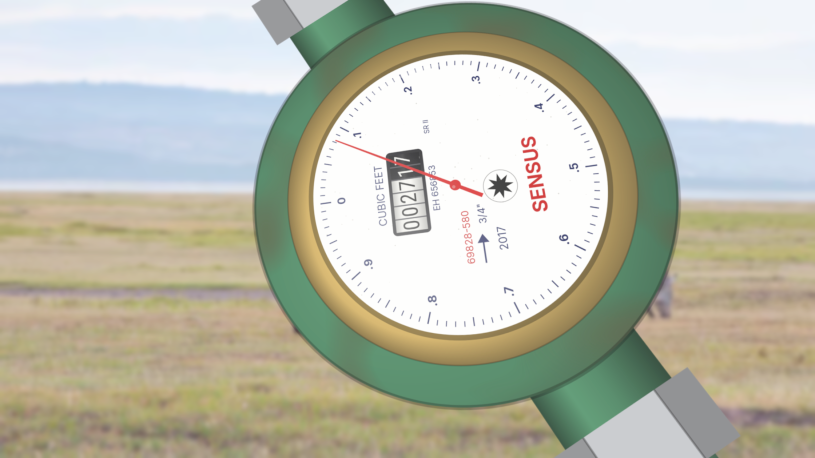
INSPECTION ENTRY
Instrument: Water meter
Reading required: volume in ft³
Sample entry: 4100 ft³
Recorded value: 2717.08 ft³
